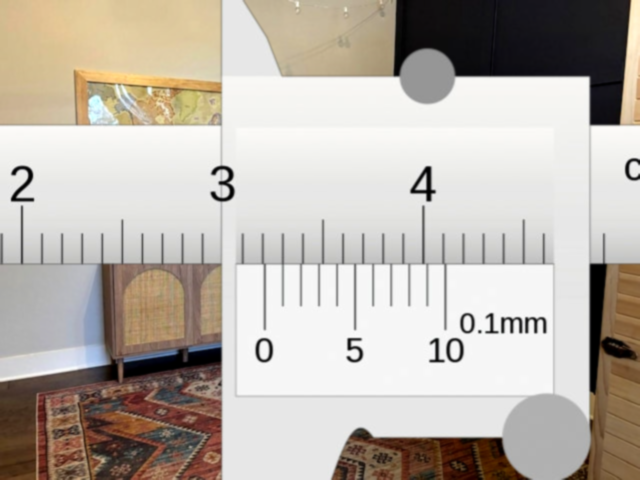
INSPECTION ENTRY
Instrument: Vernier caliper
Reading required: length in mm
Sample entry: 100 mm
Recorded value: 32.1 mm
